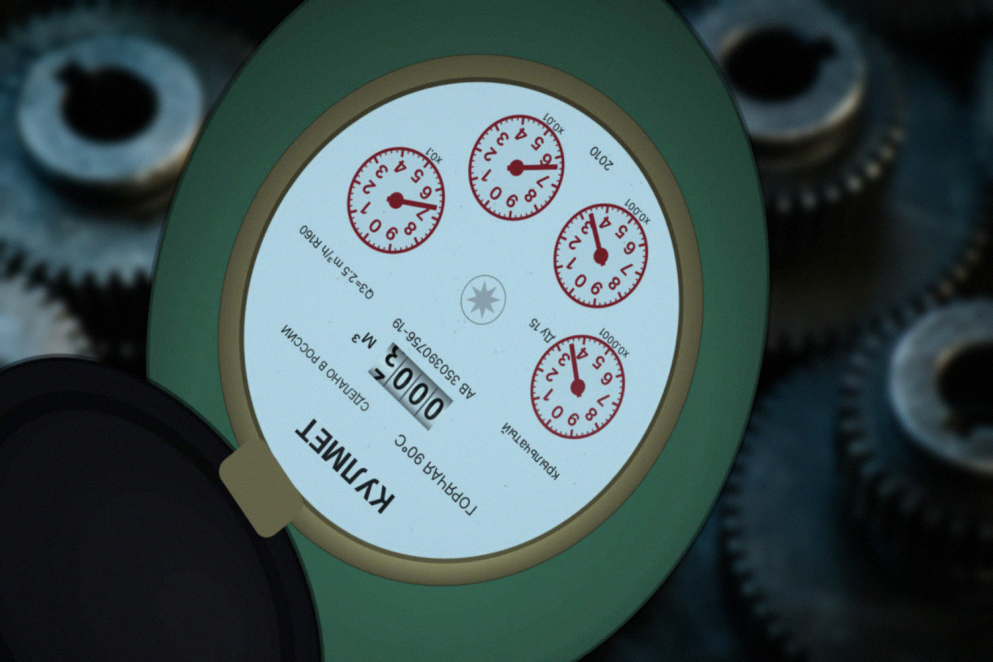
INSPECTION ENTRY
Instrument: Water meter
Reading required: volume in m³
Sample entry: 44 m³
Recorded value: 2.6633 m³
